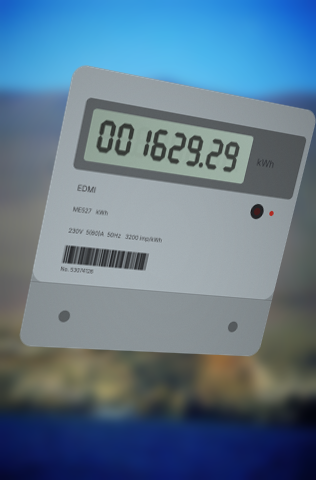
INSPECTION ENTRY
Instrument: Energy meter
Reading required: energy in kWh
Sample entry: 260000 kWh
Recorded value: 1629.29 kWh
